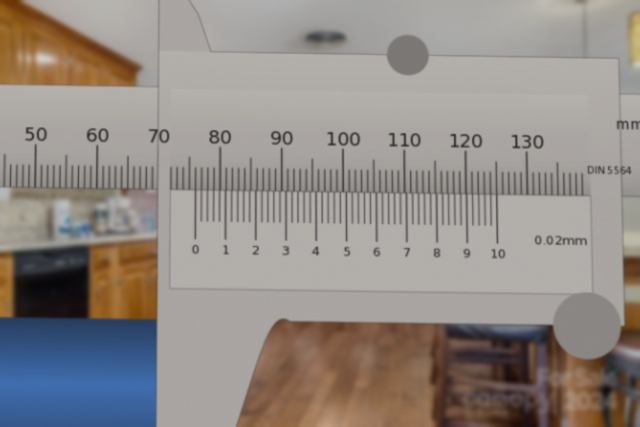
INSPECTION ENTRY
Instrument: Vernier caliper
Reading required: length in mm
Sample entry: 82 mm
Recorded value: 76.0 mm
